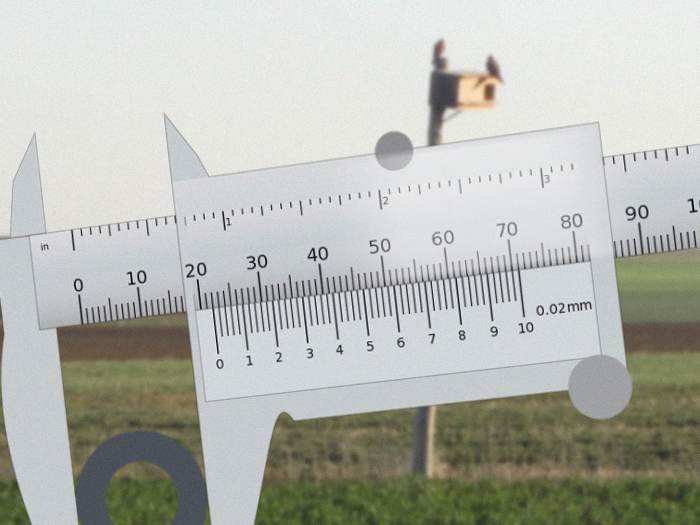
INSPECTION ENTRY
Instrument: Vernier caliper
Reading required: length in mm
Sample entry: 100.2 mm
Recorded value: 22.0 mm
